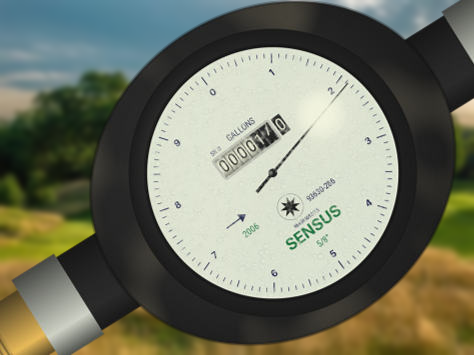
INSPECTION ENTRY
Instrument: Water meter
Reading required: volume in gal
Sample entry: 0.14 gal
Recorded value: 172.1 gal
